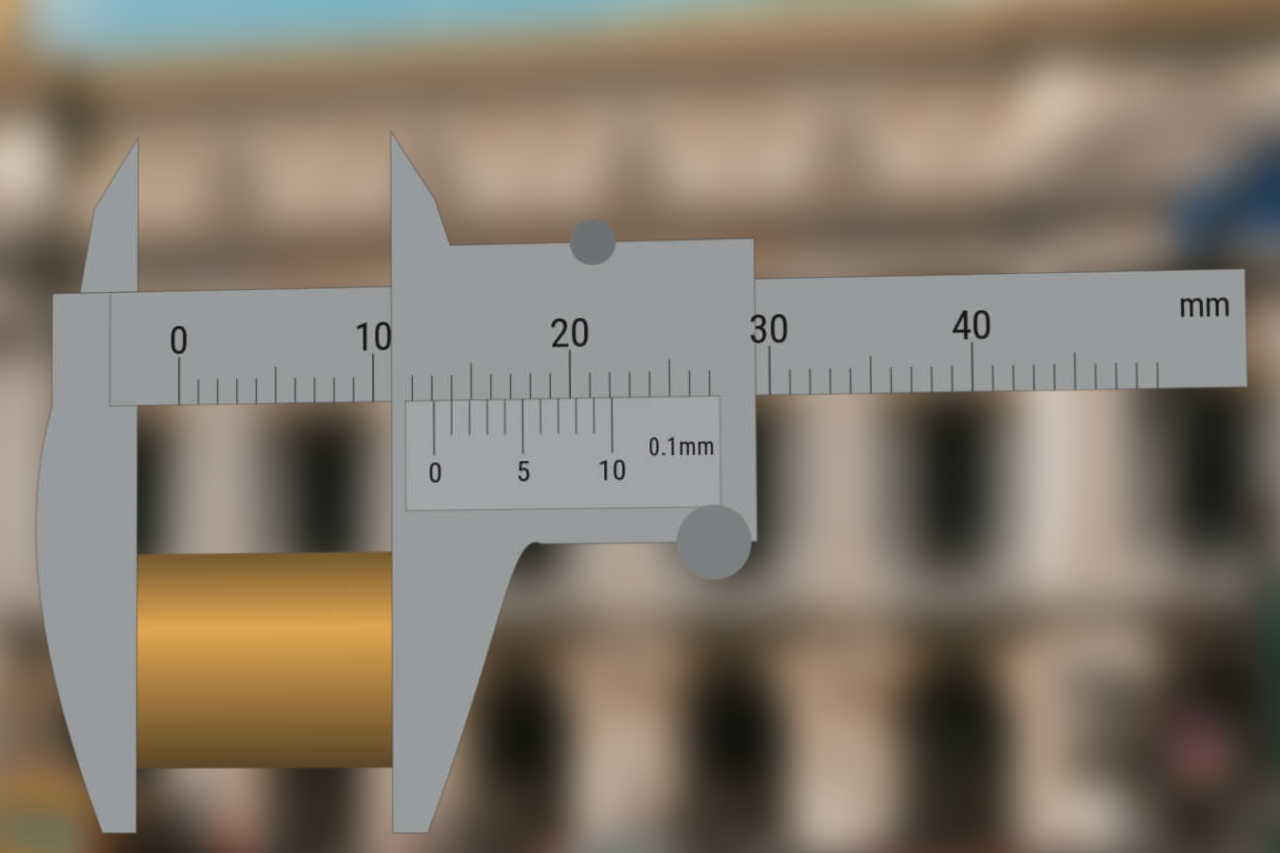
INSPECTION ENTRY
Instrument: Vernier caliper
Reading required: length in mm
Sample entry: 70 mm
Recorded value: 13.1 mm
